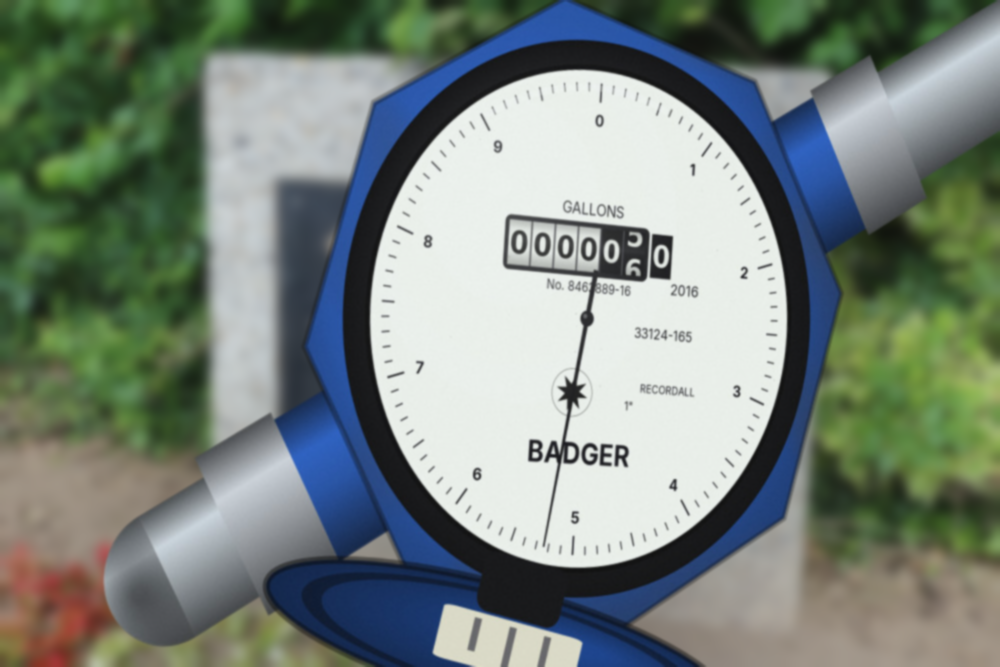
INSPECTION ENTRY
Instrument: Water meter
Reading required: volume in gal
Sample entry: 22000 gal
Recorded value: 55.2 gal
